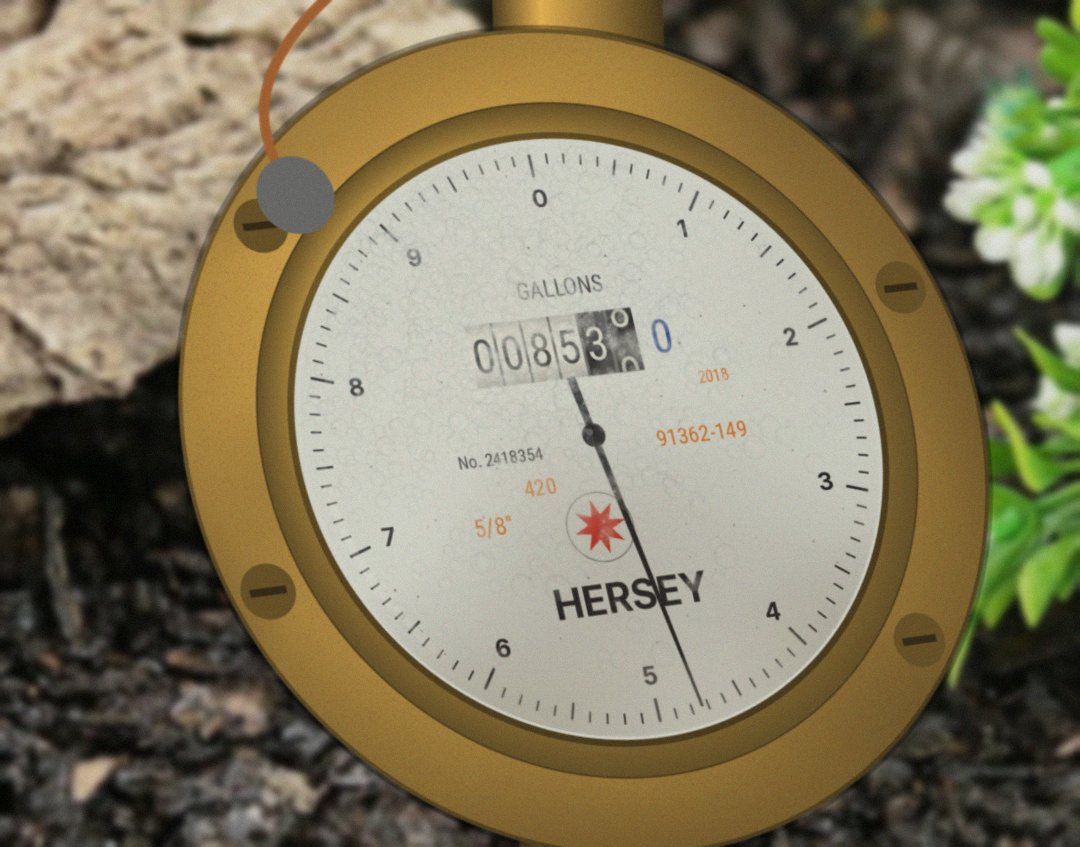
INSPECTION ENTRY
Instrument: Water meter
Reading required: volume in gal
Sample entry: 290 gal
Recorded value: 85384.7 gal
